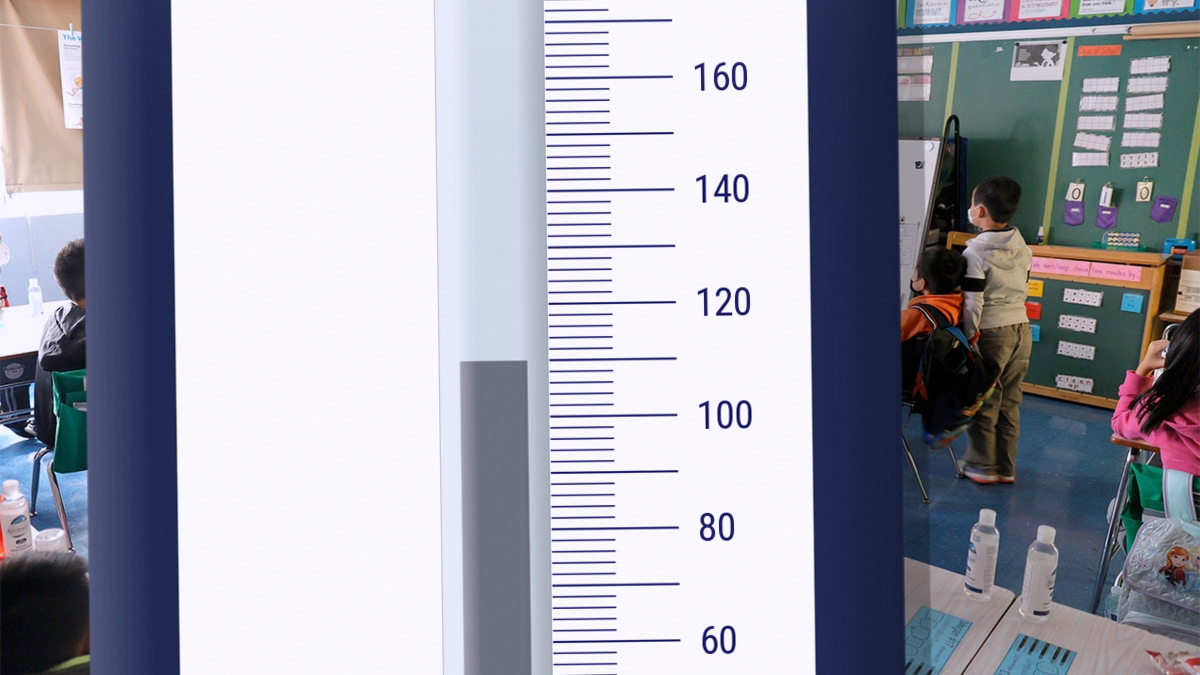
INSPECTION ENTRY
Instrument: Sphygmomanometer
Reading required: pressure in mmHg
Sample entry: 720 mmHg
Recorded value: 110 mmHg
